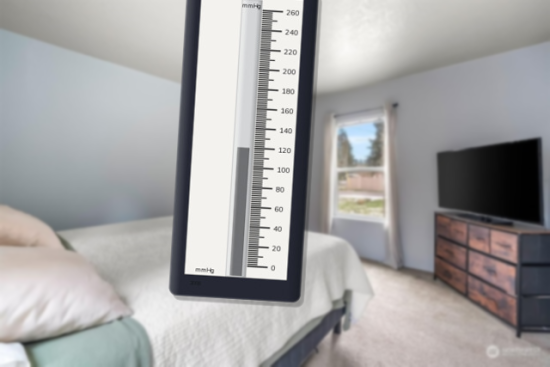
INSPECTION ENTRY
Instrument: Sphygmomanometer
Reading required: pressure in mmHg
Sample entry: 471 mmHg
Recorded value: 120 mmHg
